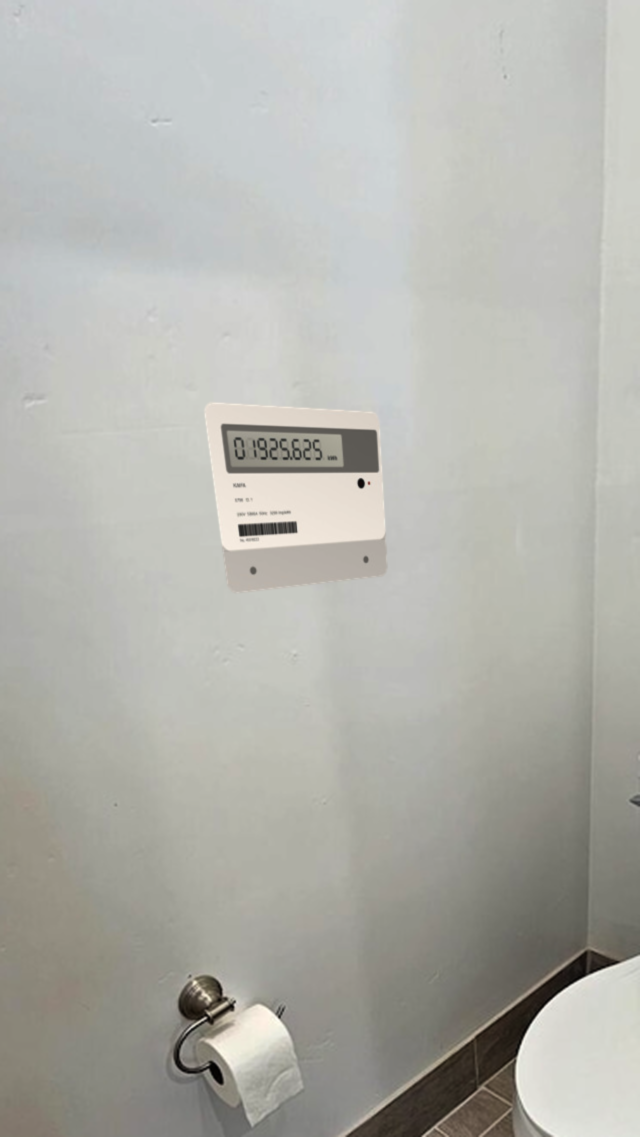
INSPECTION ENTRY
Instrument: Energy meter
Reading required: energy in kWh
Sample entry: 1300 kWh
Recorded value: 1925.625 kWh
